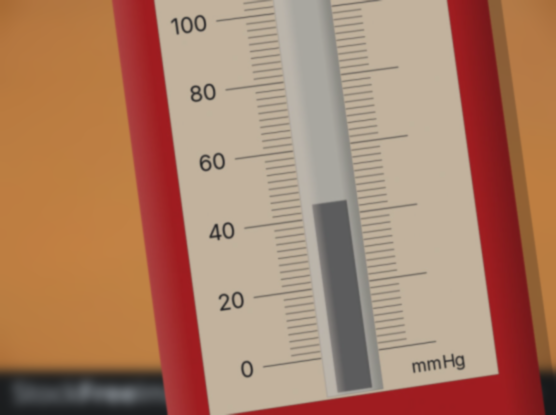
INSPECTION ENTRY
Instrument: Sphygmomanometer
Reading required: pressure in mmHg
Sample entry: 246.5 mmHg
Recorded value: 44 mmHg
